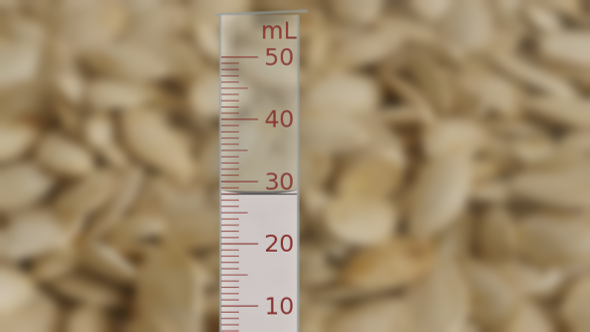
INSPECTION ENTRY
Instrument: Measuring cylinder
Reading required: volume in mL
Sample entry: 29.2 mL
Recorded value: 28 mL
